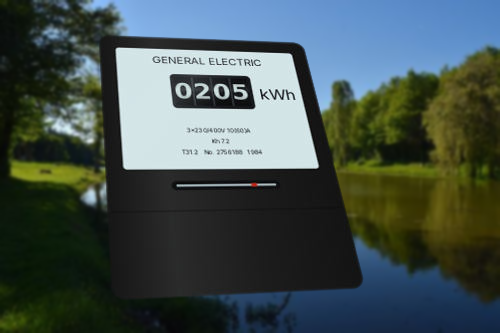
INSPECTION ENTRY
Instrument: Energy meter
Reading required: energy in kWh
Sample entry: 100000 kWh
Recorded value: 205 kWh
